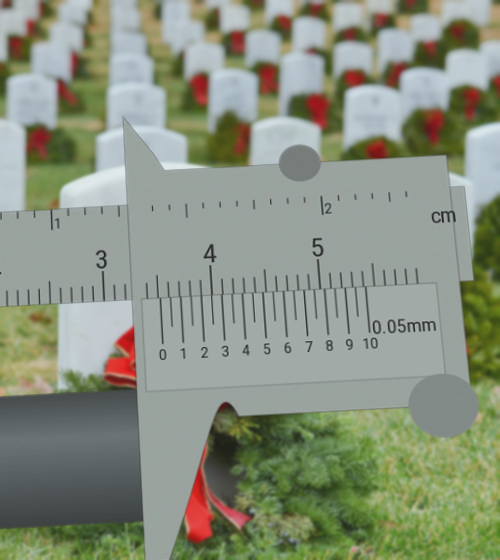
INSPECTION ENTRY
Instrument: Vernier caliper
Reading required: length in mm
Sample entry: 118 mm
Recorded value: 35.2 mm
